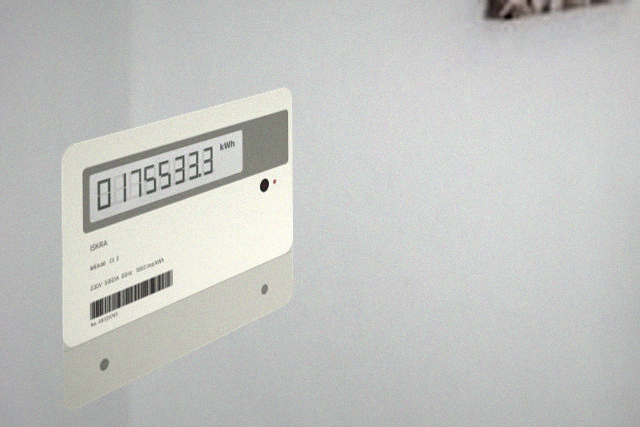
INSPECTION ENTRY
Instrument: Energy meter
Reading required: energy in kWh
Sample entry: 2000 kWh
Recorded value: 175533.3 kWh
